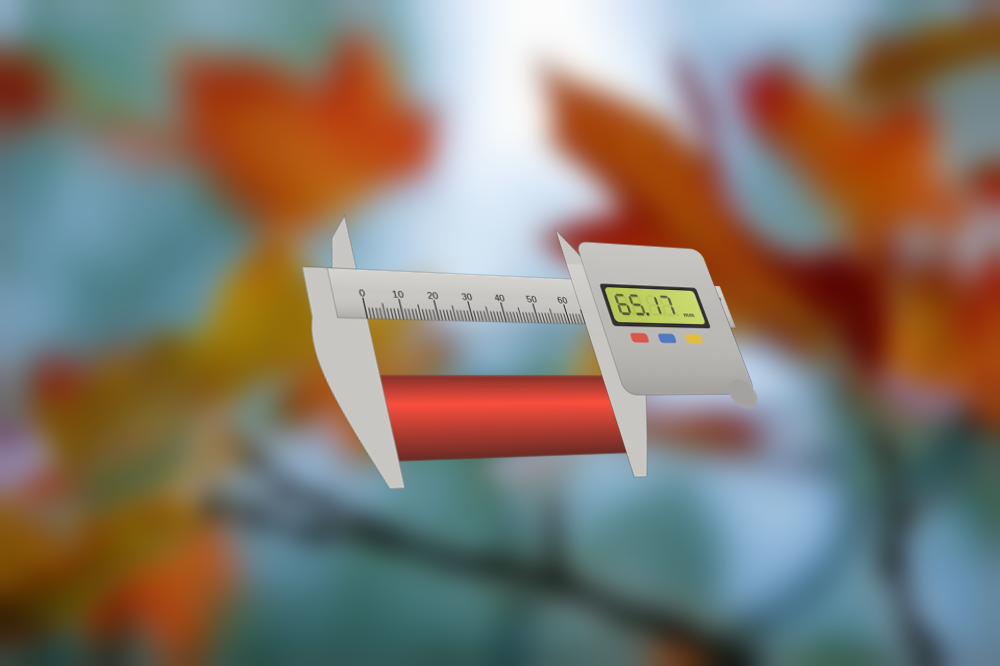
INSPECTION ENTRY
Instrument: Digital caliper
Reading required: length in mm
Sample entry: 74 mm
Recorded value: 65.17 mm
